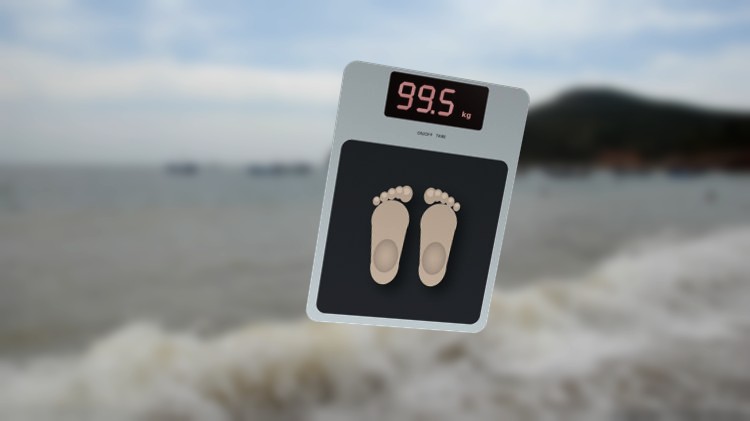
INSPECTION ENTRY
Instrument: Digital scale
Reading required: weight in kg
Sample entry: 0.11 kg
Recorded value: 99.5 kg
